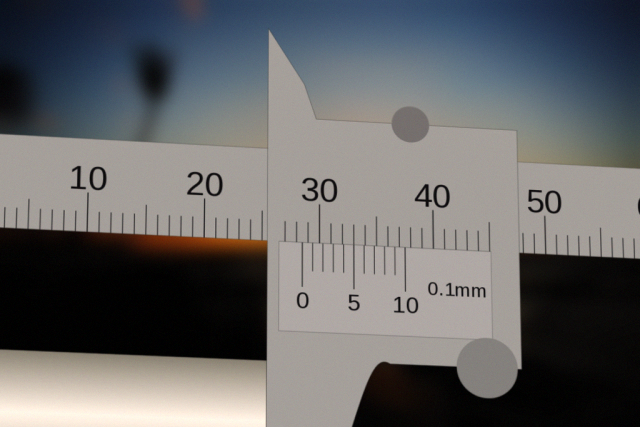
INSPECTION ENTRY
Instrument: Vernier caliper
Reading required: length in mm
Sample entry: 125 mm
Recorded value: 28.5 mm
